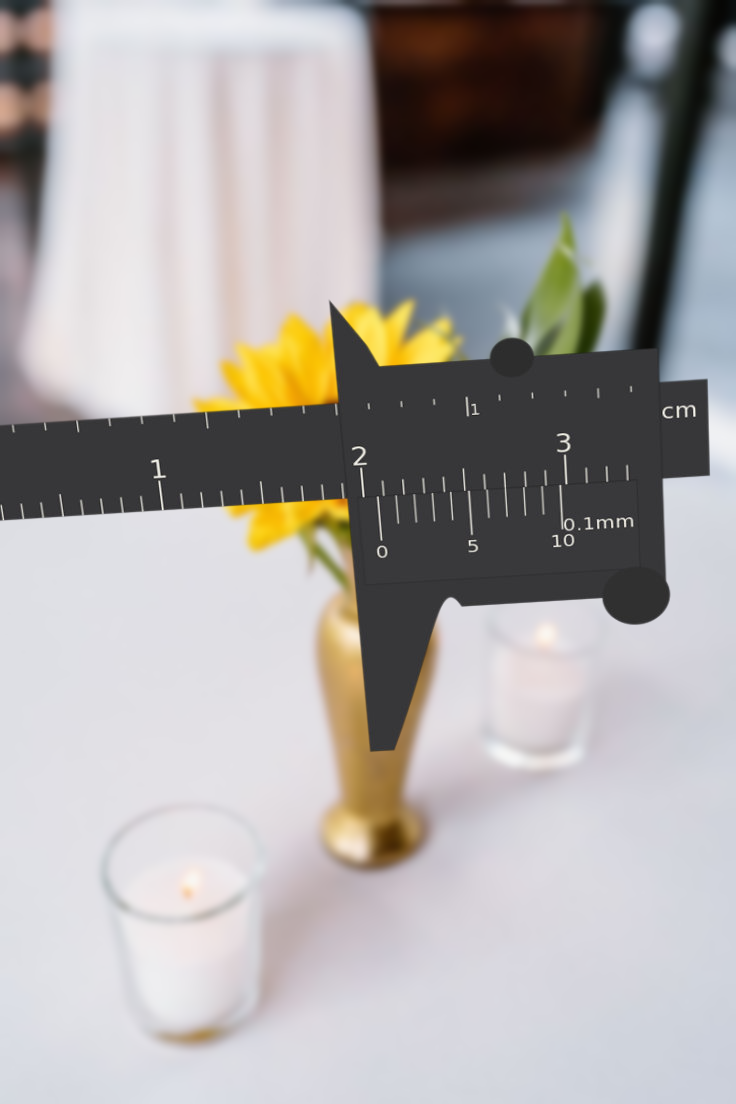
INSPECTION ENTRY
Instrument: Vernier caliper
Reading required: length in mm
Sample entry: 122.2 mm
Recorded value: 20.7 mm
